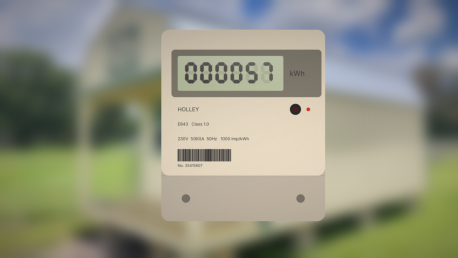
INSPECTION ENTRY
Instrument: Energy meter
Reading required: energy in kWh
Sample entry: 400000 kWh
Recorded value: 57 kWh
